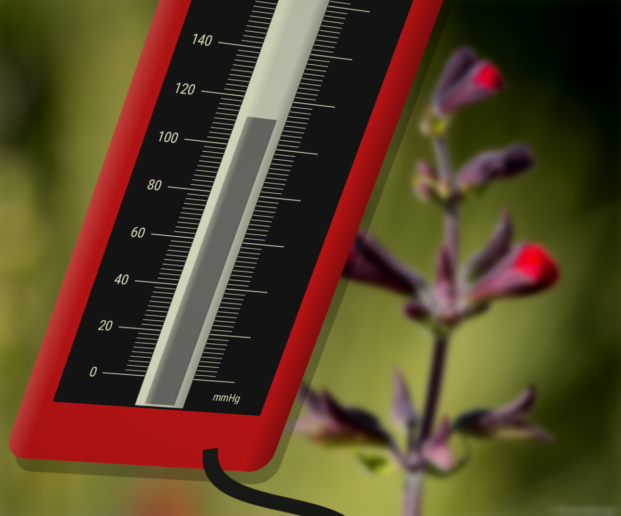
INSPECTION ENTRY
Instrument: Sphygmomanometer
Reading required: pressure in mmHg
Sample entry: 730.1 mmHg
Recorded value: 112 mmHg
